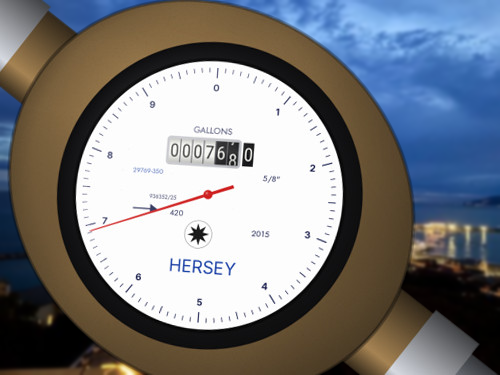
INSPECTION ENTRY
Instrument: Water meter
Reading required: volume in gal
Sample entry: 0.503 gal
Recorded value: 7676.9 gal
